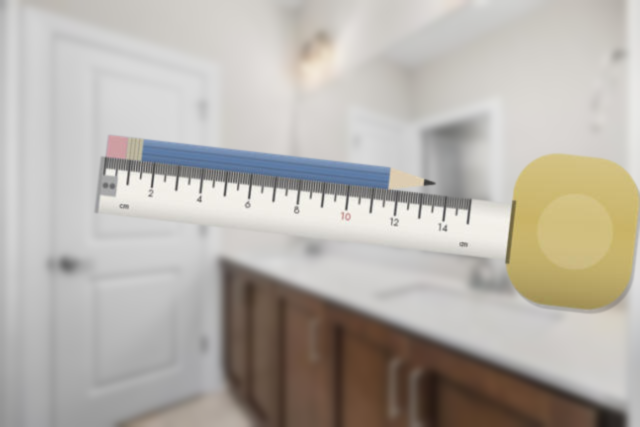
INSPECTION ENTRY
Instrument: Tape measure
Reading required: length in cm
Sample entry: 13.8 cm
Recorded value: 13.5 cm
